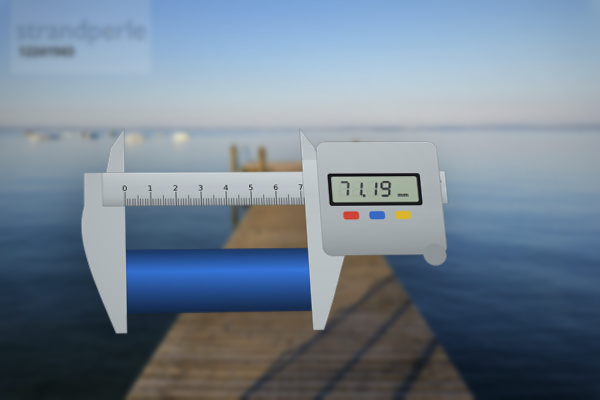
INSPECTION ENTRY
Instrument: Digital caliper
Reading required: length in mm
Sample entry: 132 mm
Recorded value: 71.19 mm
